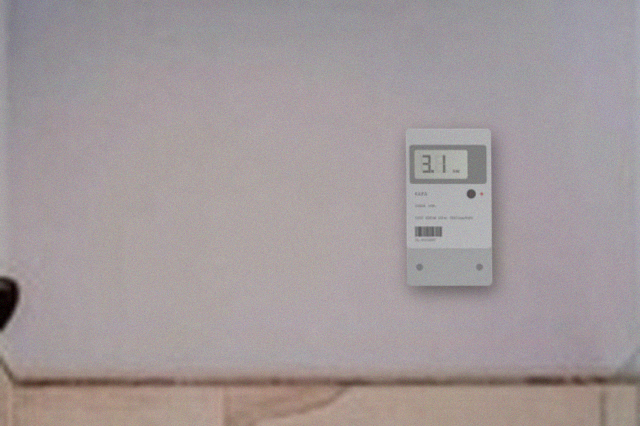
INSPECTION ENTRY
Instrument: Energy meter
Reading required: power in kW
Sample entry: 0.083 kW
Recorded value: 3.1 kW
